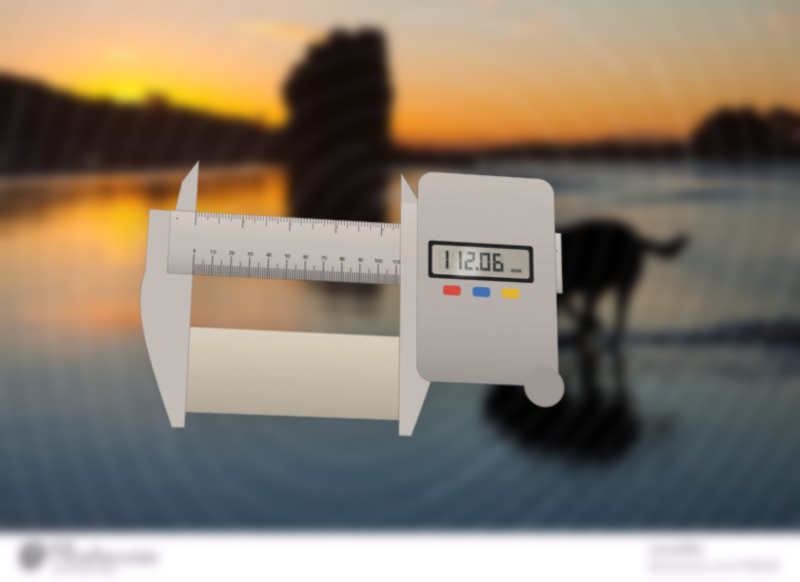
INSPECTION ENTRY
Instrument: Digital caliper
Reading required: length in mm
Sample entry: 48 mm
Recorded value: 112.06 mm
